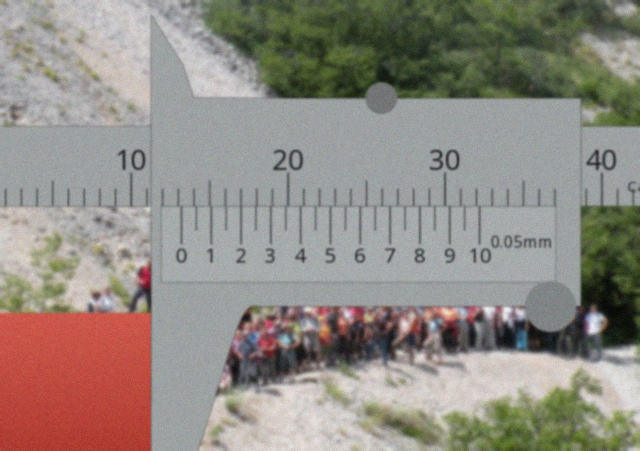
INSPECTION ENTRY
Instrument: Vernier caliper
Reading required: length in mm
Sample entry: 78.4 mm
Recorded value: 13.2 mm
